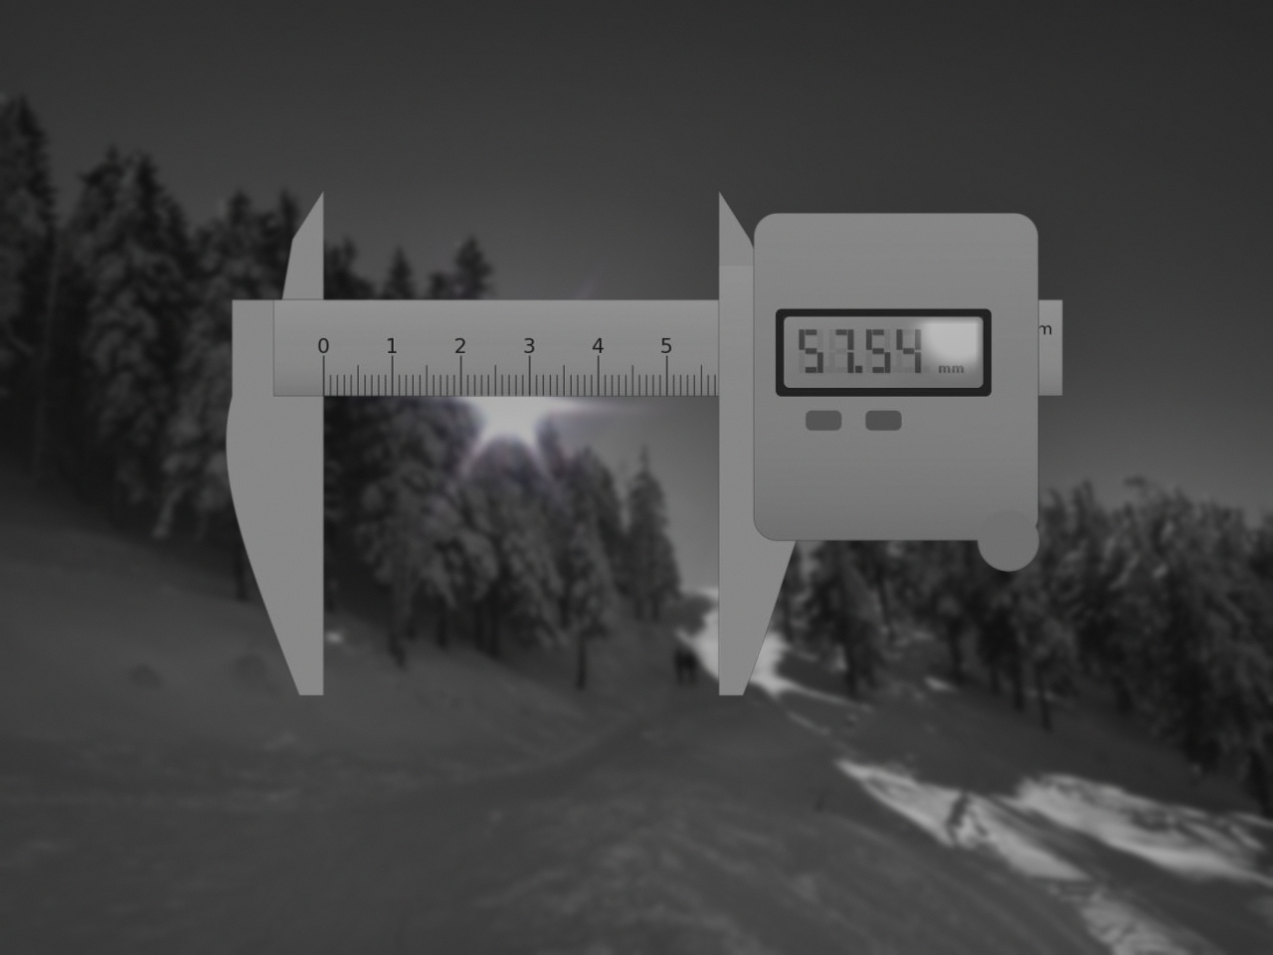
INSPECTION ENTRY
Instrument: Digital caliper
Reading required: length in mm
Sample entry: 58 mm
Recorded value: 57.54 mm
